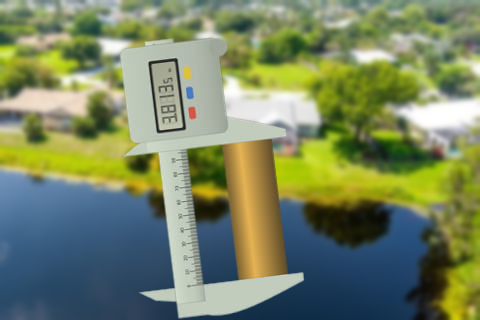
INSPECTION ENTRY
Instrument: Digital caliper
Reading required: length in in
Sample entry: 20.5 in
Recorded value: 3.8135 in
